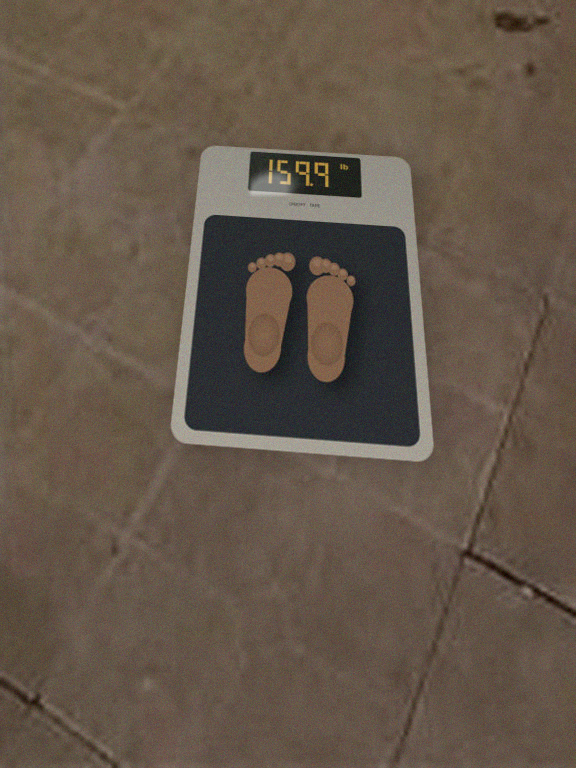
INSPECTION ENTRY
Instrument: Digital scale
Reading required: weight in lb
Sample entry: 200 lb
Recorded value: 159.9 lb
